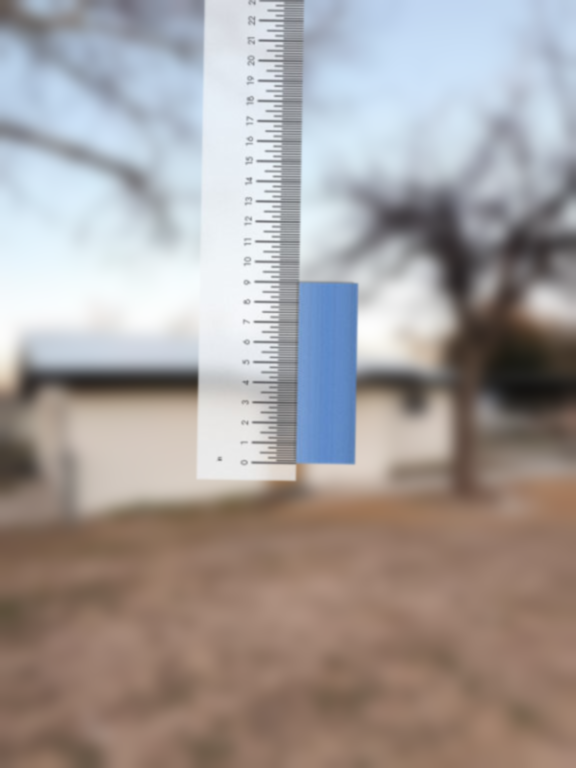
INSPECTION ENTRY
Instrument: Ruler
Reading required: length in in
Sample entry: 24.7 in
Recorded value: 9 in
